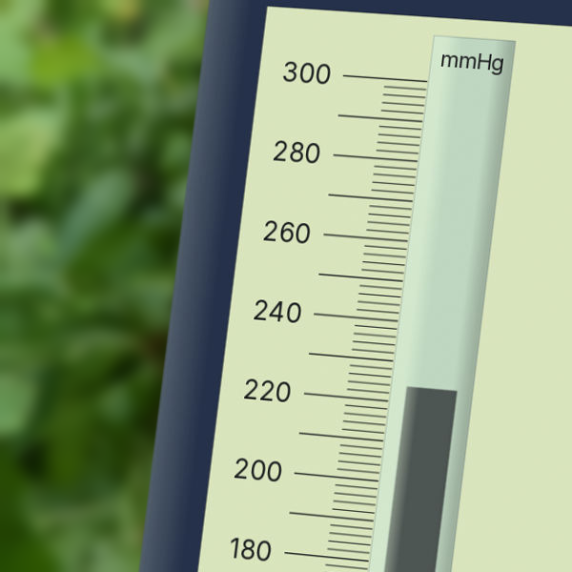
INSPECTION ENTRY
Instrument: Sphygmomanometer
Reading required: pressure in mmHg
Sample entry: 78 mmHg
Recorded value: 224 mmHg
